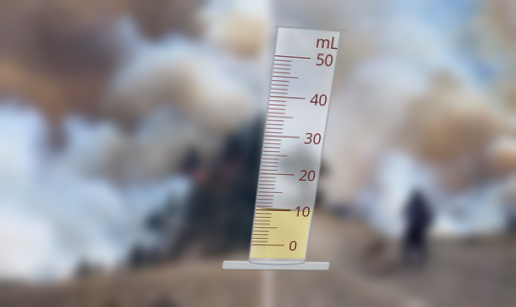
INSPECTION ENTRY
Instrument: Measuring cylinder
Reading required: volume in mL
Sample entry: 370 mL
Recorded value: 10 mL
